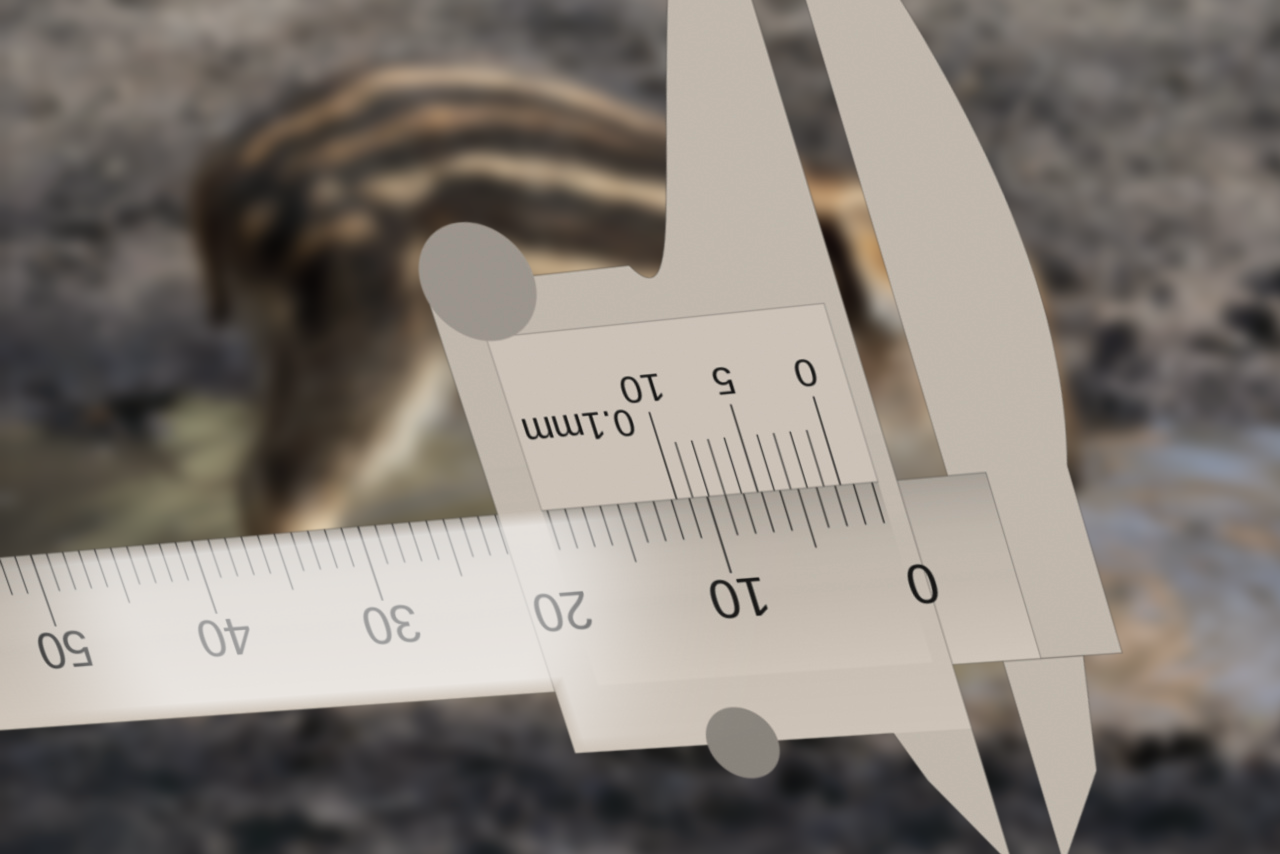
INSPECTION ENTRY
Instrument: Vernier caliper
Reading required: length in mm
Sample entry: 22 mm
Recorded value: 2.7 mm
